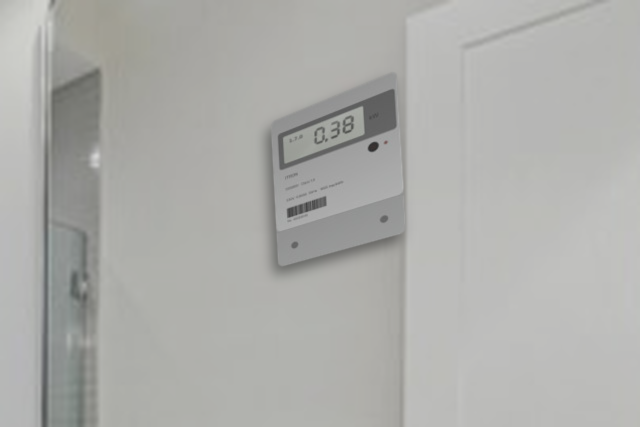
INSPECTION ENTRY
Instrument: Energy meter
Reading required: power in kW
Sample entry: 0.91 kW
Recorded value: 0.38 kW
